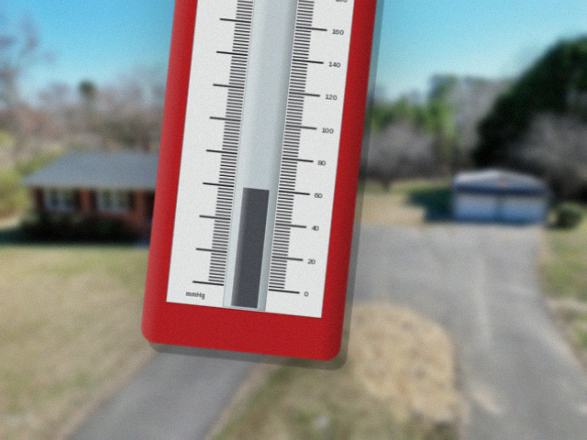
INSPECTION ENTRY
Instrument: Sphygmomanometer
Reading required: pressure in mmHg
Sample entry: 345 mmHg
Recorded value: 60 mmHg
